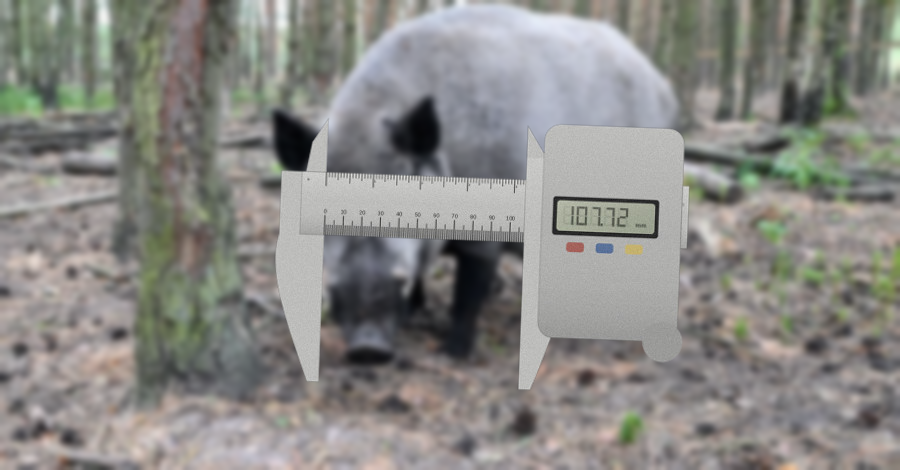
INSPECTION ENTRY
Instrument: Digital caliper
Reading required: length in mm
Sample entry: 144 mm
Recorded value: 107.72 mm
